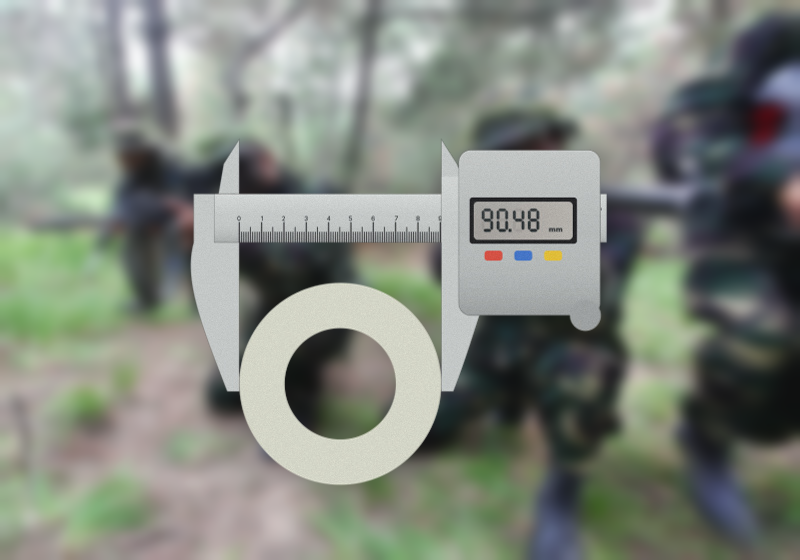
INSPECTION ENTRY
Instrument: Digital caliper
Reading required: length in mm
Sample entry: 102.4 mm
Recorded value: 90.48 mm
